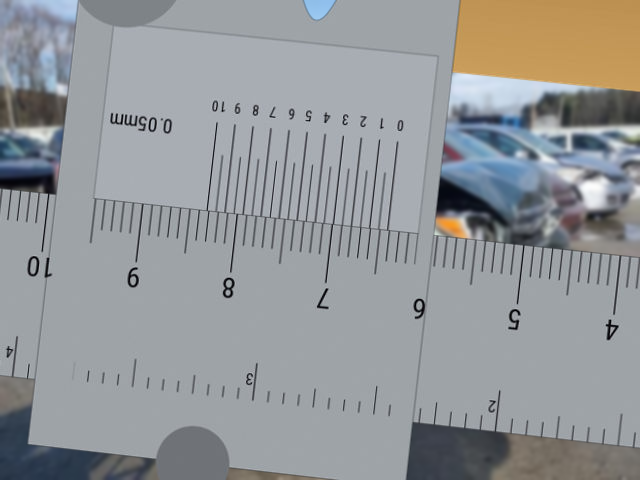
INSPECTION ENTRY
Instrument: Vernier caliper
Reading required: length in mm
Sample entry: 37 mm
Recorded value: 64.2 mm
